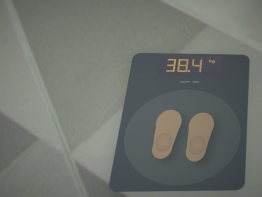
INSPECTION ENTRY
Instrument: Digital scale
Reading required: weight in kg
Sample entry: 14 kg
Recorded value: 38.4 kg
